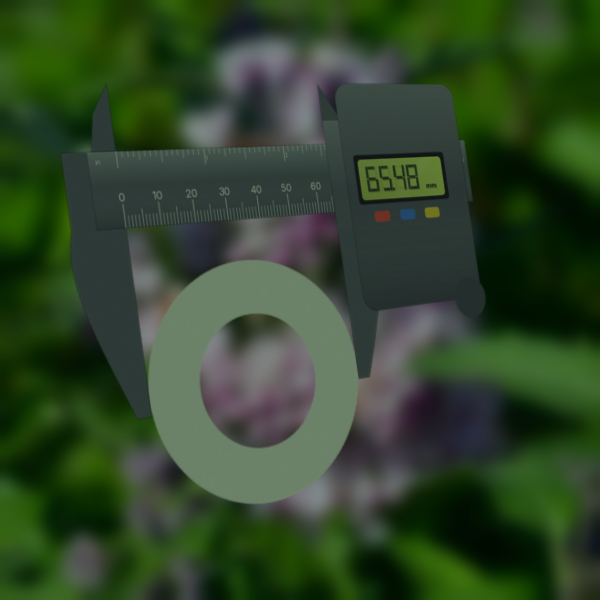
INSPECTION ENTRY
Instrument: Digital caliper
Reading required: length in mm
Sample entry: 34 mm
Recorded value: 65.48 mm
